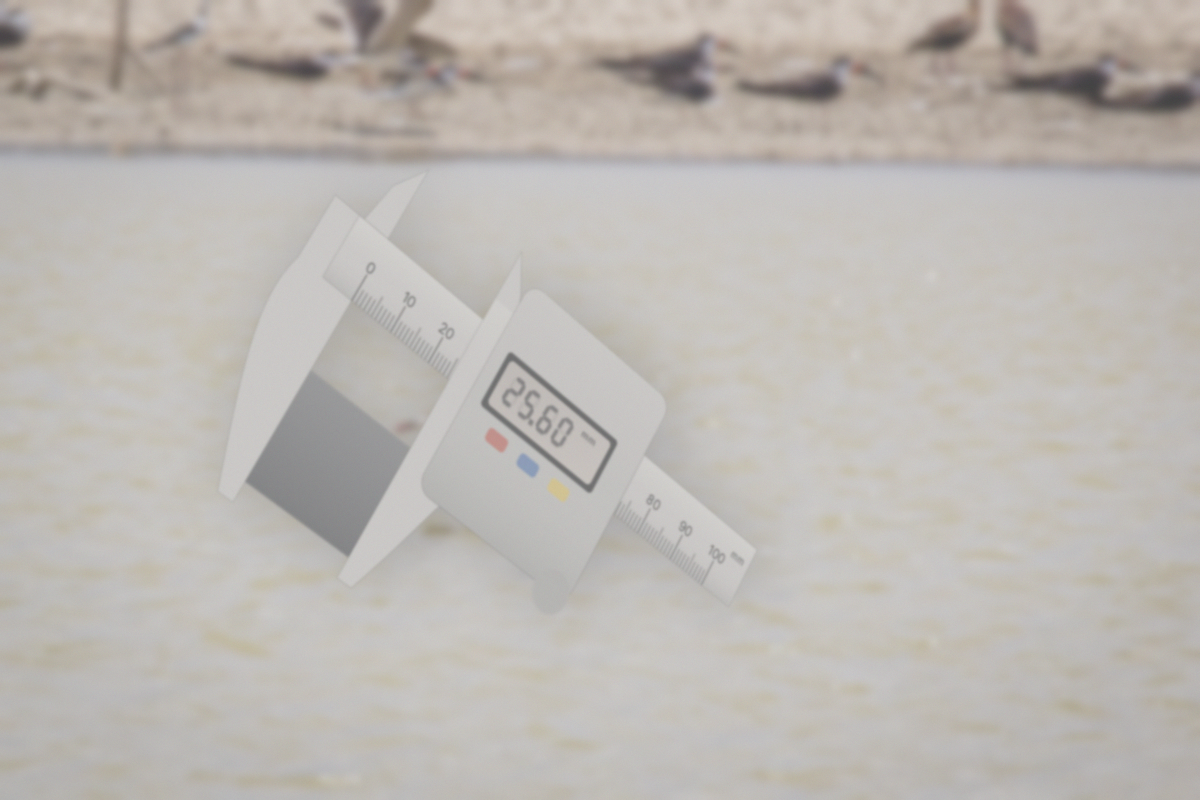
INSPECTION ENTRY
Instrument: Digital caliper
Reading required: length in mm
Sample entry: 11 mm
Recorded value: 25.60 mm
